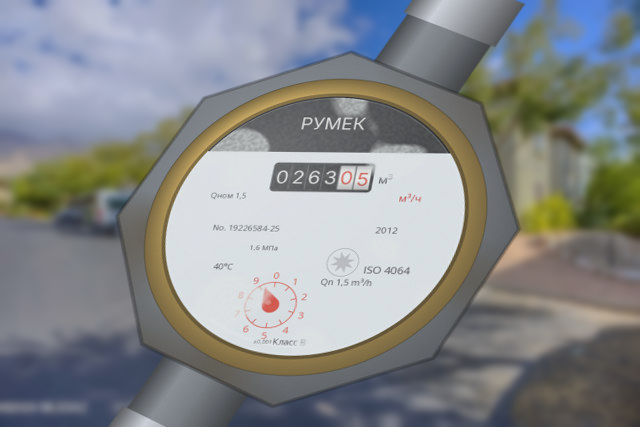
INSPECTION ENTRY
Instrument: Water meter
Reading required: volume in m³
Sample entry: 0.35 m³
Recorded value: 263.049 m³
